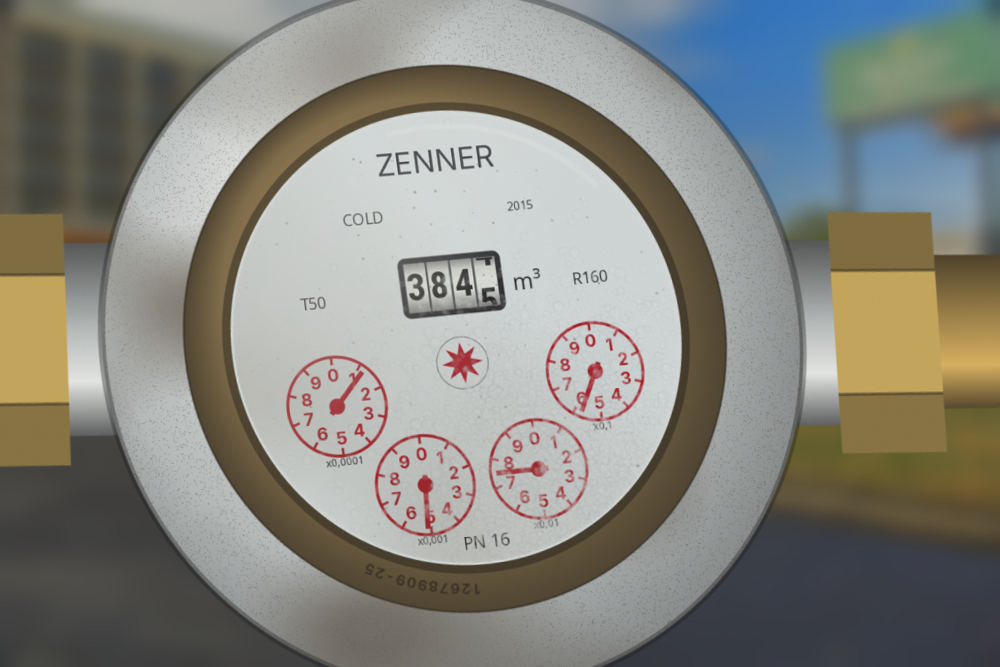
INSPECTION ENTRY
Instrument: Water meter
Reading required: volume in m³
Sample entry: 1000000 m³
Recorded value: 3844.5751 m³
